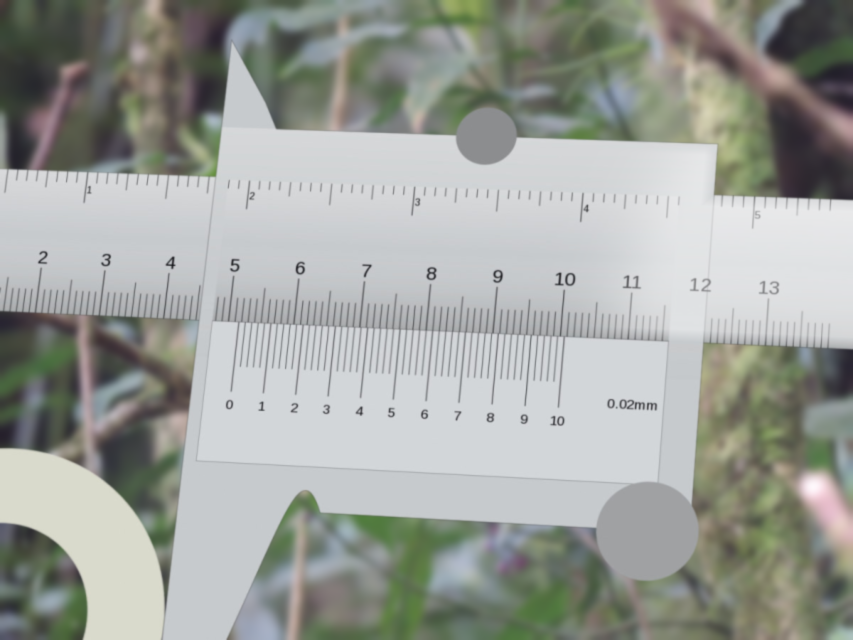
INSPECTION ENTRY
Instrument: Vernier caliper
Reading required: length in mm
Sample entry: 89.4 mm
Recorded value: 51.6 mm
